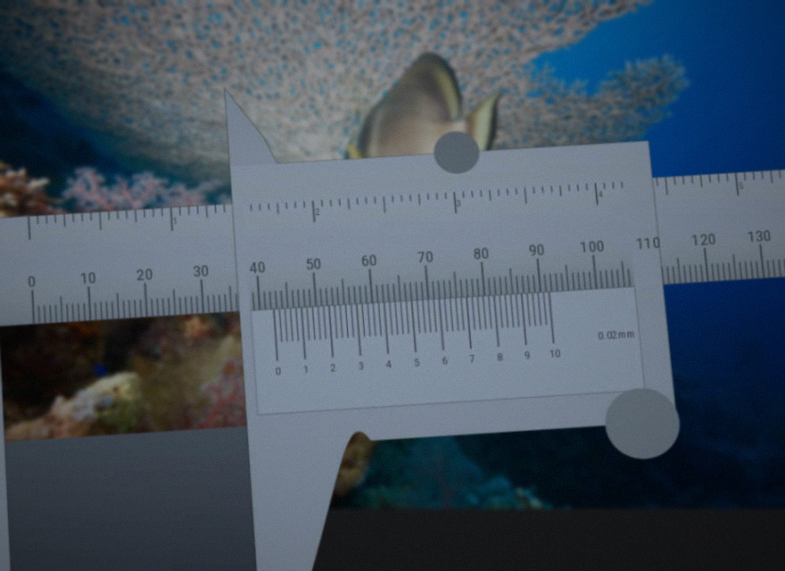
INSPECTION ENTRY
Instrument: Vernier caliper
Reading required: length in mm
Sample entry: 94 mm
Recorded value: 42.5 mm
